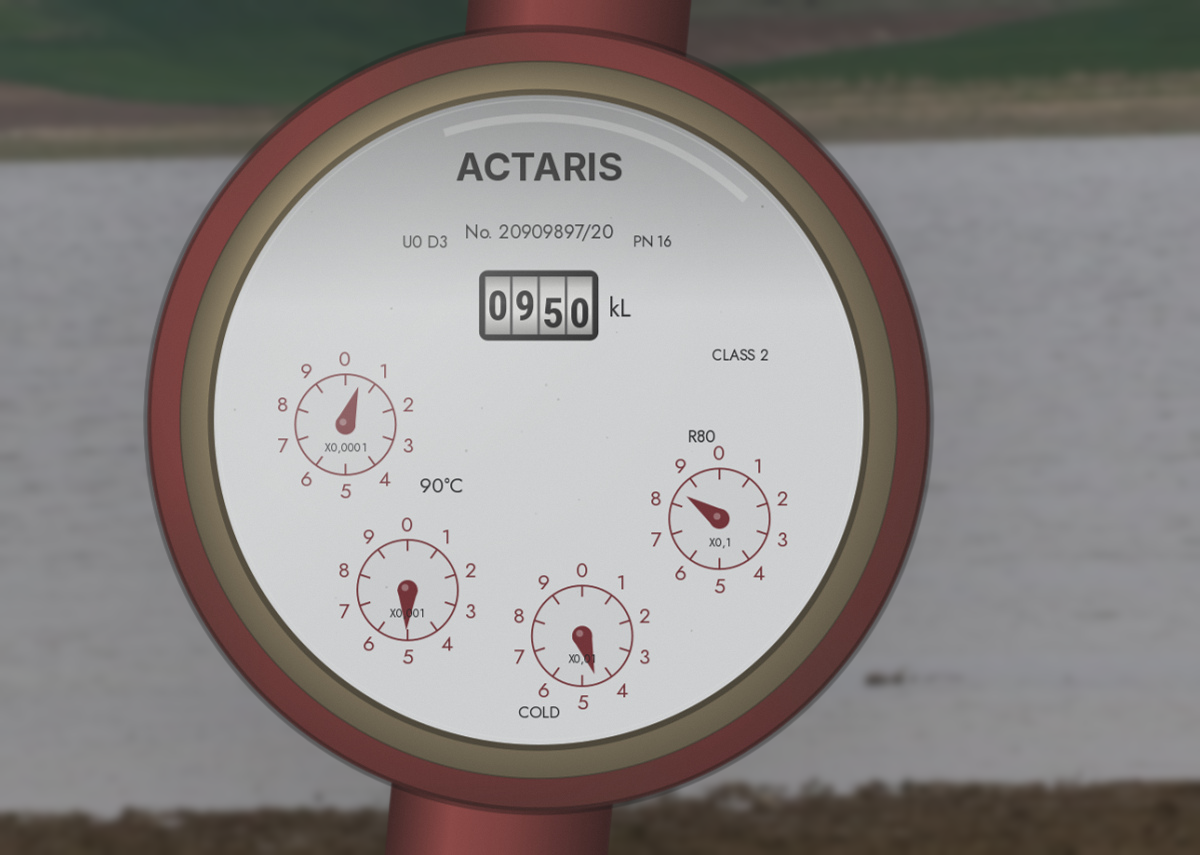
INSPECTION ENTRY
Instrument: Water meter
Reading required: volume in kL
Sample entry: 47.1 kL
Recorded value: 949.8450 kL
